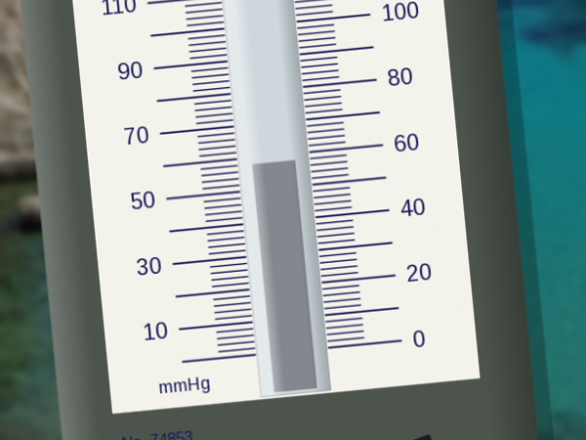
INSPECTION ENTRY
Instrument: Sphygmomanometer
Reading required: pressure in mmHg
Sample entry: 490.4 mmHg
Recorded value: 58 mmHg
